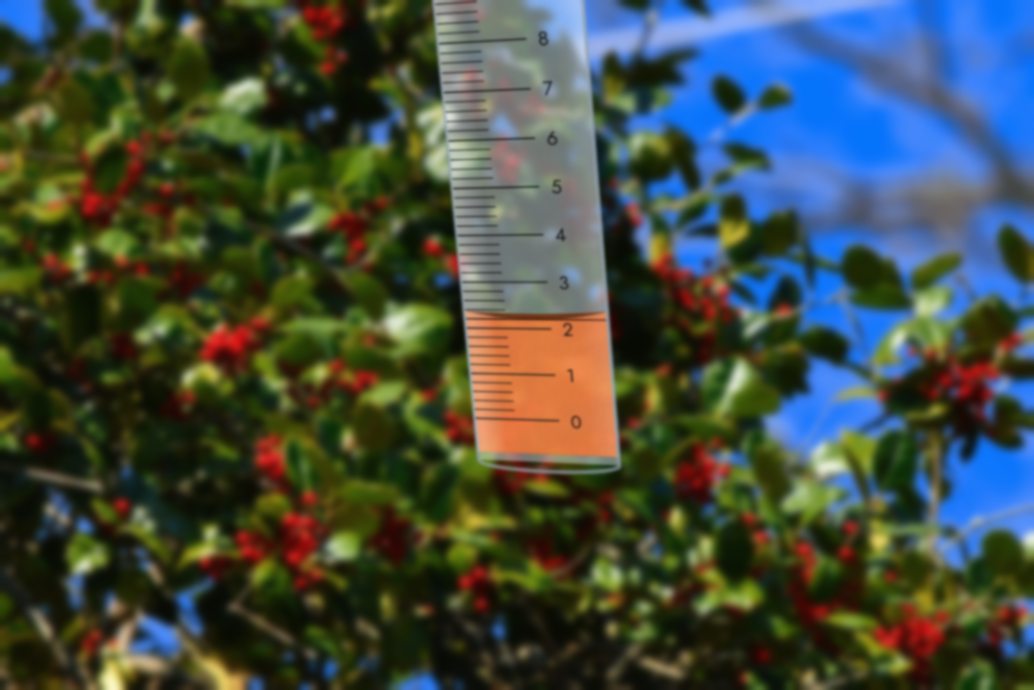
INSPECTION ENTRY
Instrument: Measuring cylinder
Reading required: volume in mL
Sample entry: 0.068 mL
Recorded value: 2.2 mL
